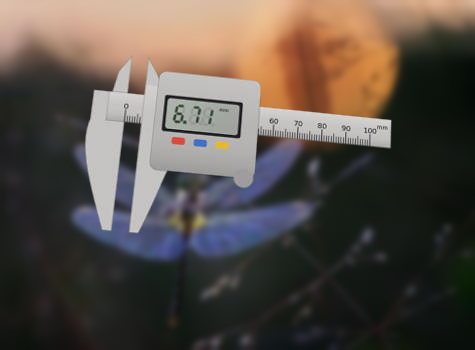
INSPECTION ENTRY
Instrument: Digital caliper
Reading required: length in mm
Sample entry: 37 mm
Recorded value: 6.71 mm
